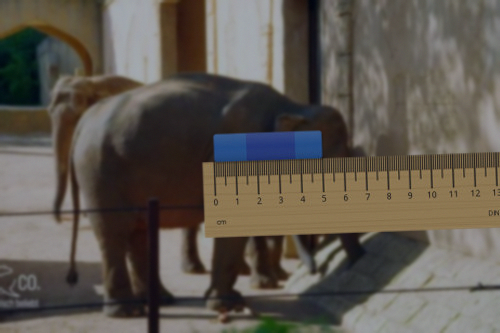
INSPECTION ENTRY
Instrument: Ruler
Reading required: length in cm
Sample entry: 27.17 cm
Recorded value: 5 cm
